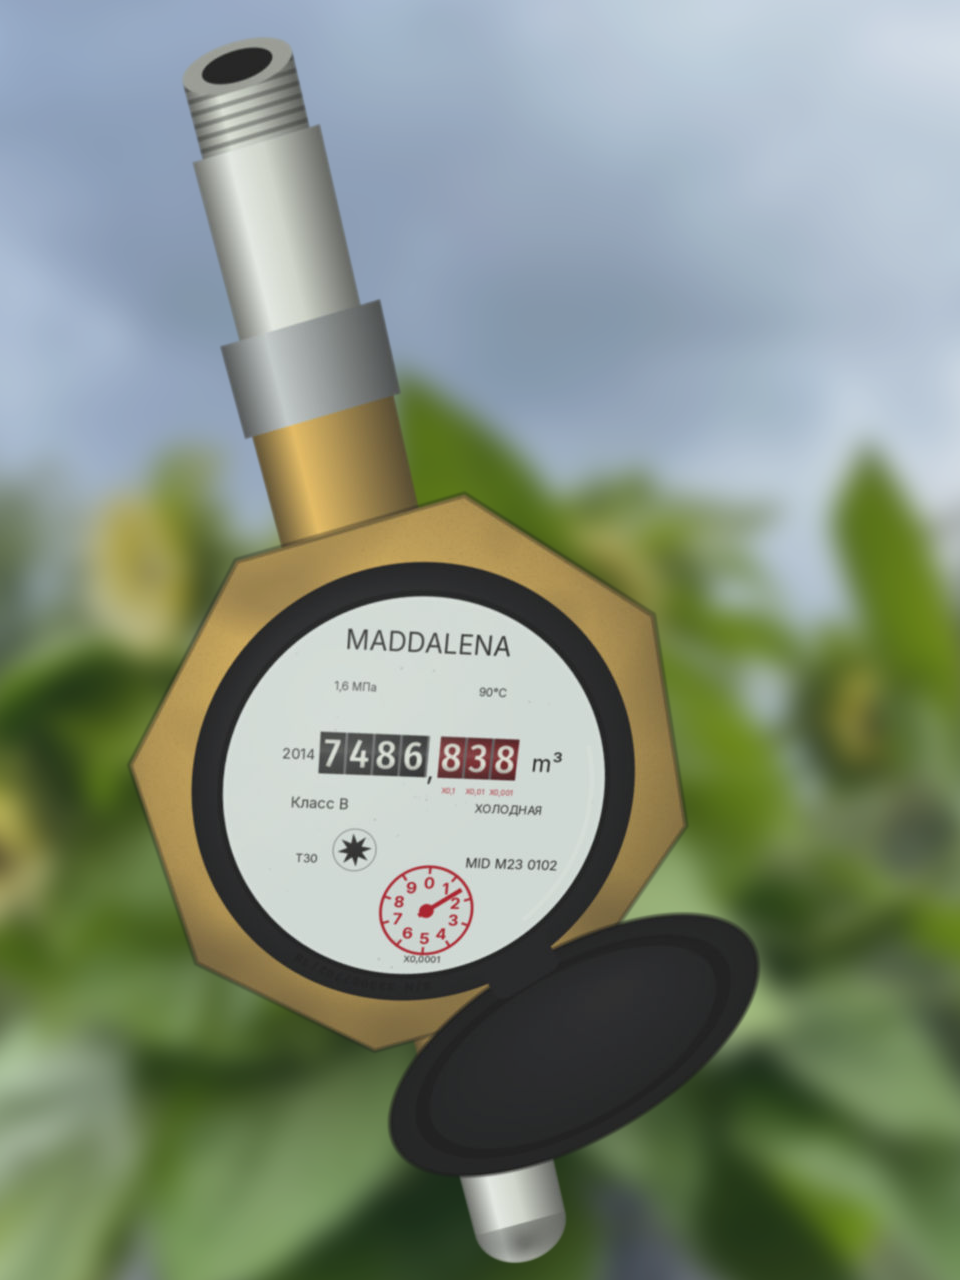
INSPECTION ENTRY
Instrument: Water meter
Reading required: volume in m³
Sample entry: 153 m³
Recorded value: 7486.8381 m³
